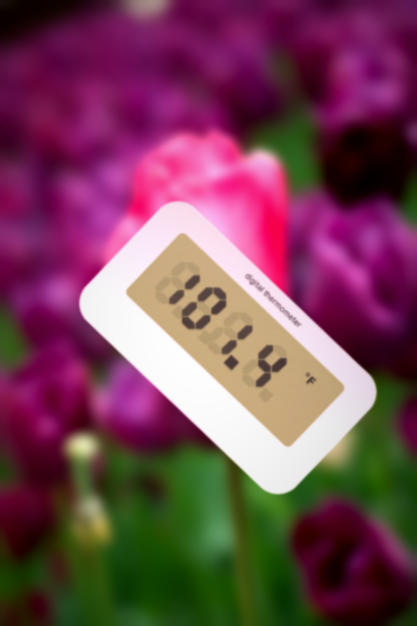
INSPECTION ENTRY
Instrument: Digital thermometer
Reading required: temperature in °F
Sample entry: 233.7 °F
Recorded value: 101.4 °F
